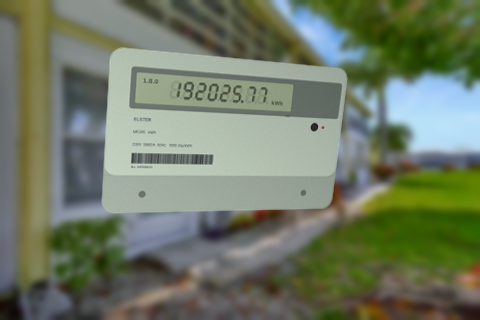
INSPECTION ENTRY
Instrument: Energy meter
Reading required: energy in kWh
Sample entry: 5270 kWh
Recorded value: 192025.77 kWh
